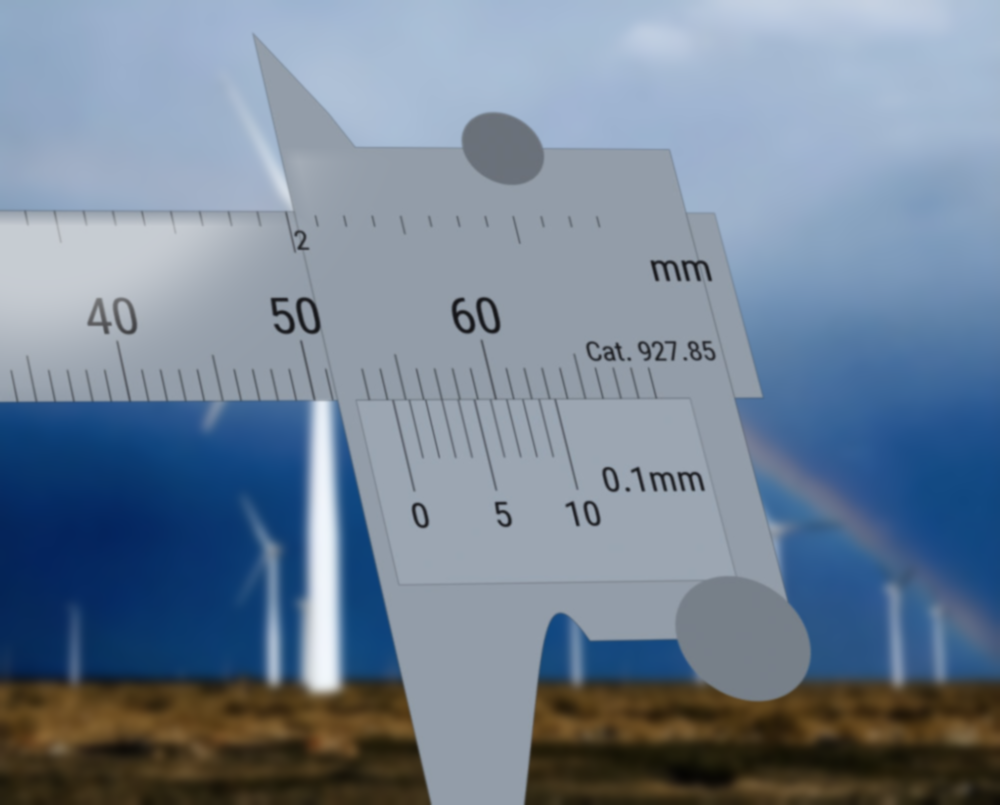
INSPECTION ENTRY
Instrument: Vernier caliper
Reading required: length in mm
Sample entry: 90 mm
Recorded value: 54.3 mm
